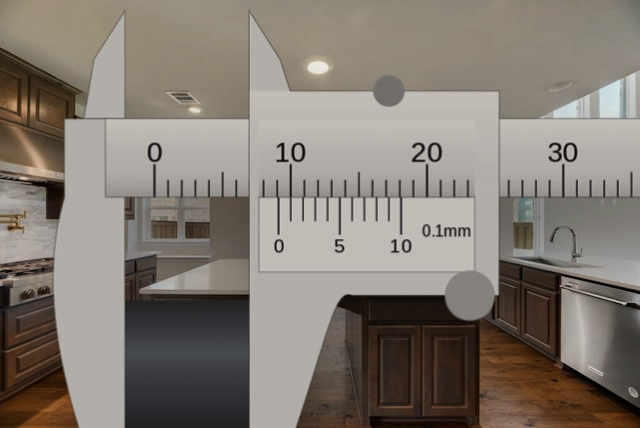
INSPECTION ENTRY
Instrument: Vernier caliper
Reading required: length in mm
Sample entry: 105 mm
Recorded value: 9.1 mm
